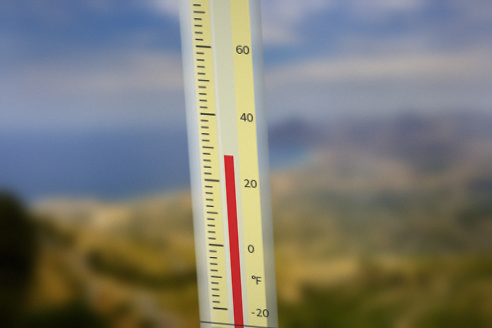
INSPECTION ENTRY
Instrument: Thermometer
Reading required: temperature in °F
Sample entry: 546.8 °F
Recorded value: 28 °F
